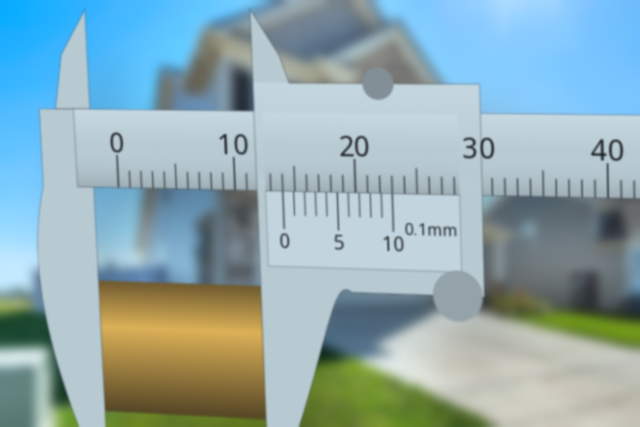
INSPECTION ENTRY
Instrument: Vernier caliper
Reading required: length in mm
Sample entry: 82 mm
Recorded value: 14.0 mm
